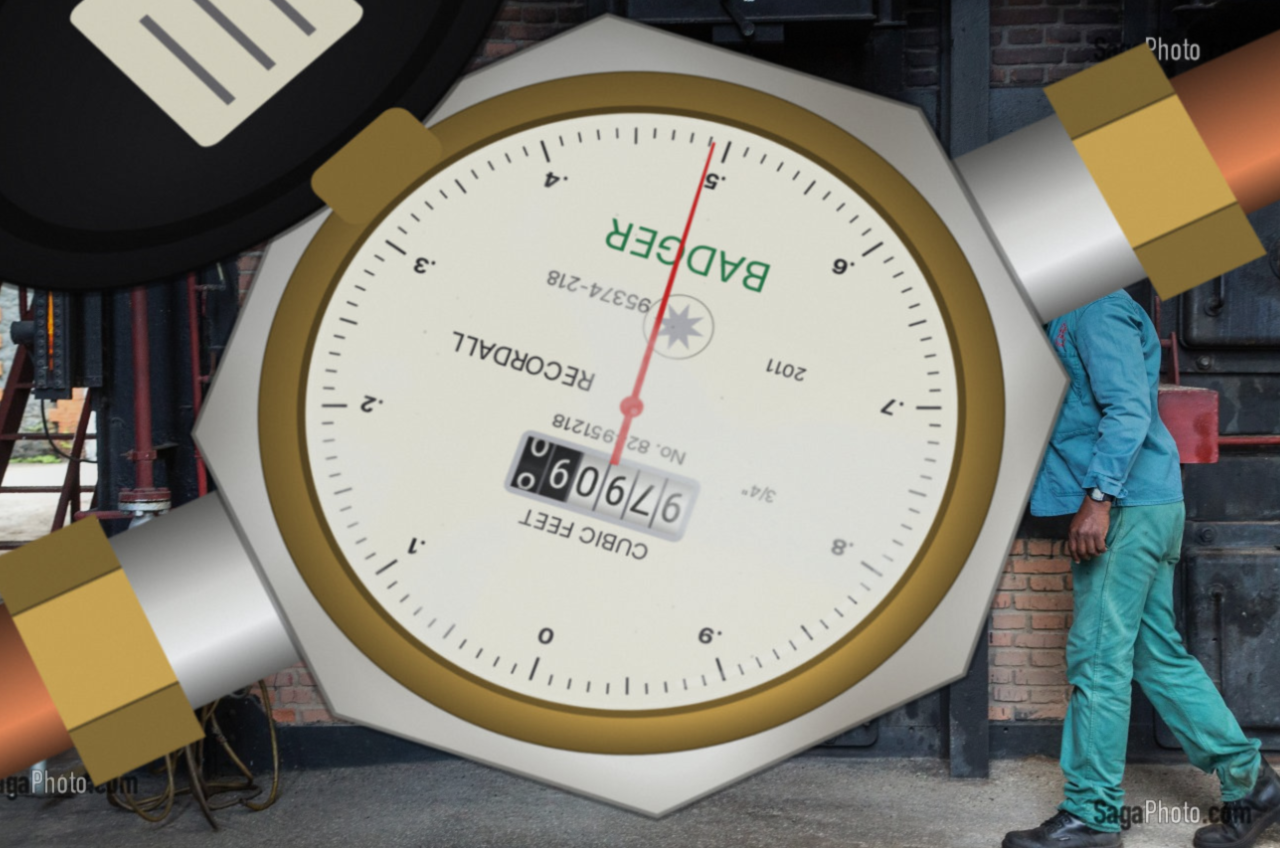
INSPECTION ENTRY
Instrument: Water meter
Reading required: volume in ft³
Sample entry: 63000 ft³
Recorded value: 979098.49 ft³
